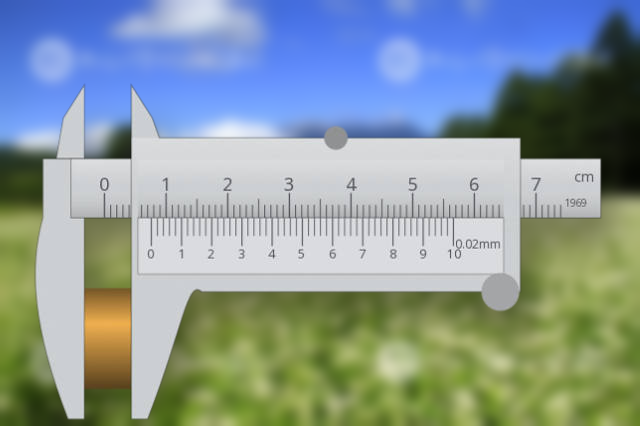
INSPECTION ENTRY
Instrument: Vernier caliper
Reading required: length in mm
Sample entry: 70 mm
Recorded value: 7.6 mm
